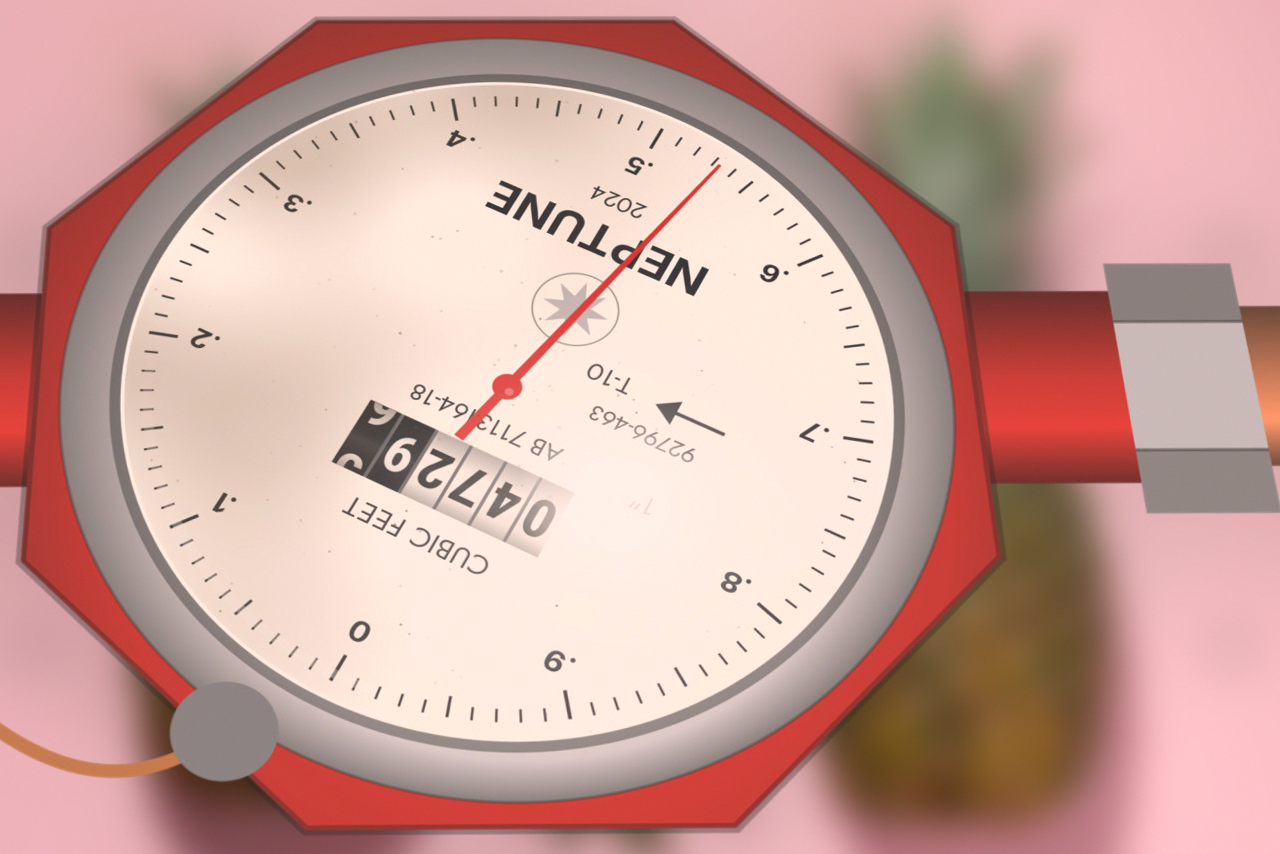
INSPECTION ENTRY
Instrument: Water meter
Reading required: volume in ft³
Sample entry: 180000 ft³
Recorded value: 47295.53 ft³
